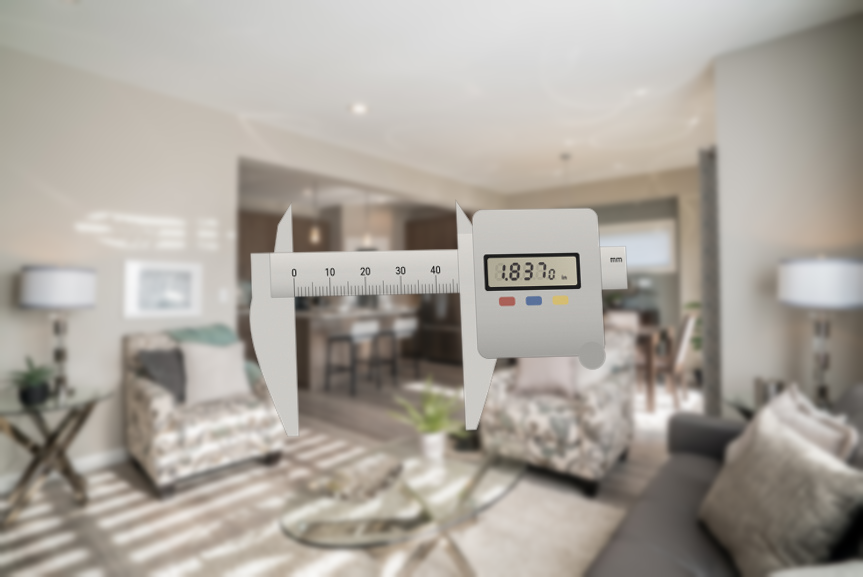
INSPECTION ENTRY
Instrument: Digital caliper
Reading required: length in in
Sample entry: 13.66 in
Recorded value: 1.8370 in
